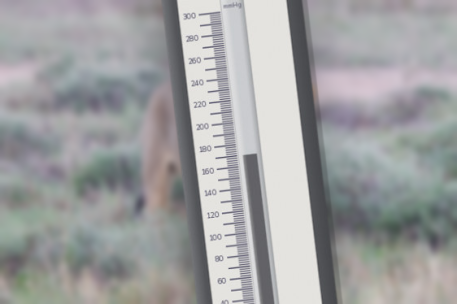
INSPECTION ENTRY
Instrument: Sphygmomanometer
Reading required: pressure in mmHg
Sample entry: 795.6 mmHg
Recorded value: 170 mmHg
